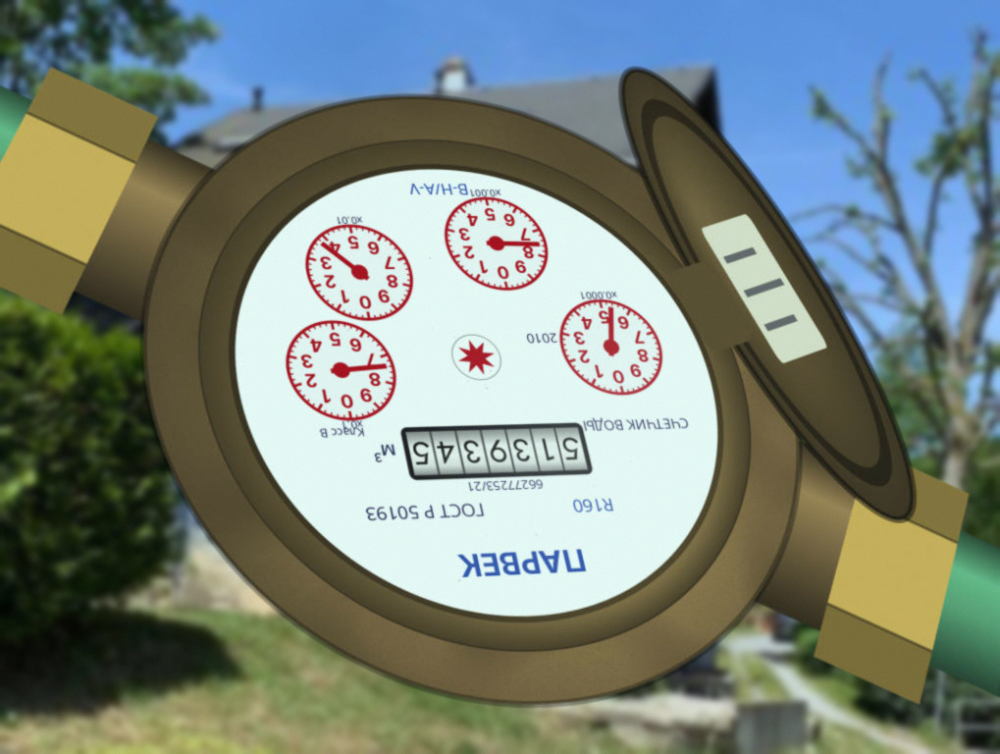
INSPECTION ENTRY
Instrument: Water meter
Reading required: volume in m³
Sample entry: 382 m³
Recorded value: 5139345.7375 m³
